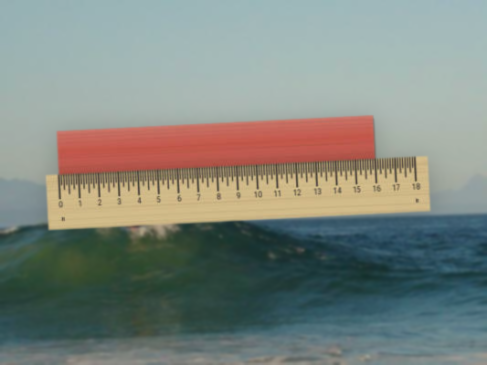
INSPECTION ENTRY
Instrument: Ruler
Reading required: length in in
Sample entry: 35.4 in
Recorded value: 16 in
